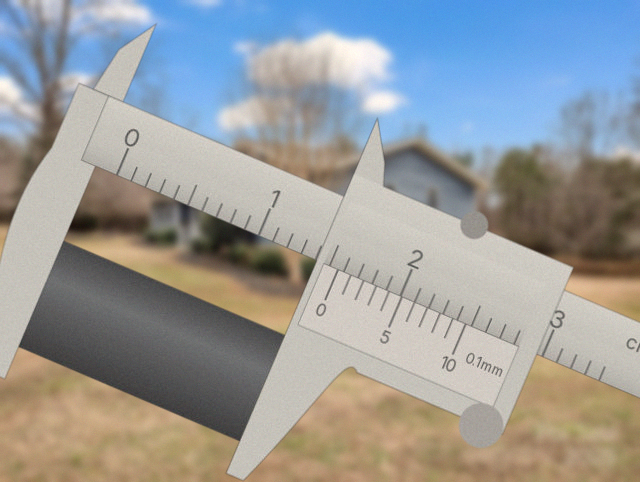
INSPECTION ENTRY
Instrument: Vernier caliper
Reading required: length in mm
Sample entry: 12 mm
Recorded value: 15.6 mm
